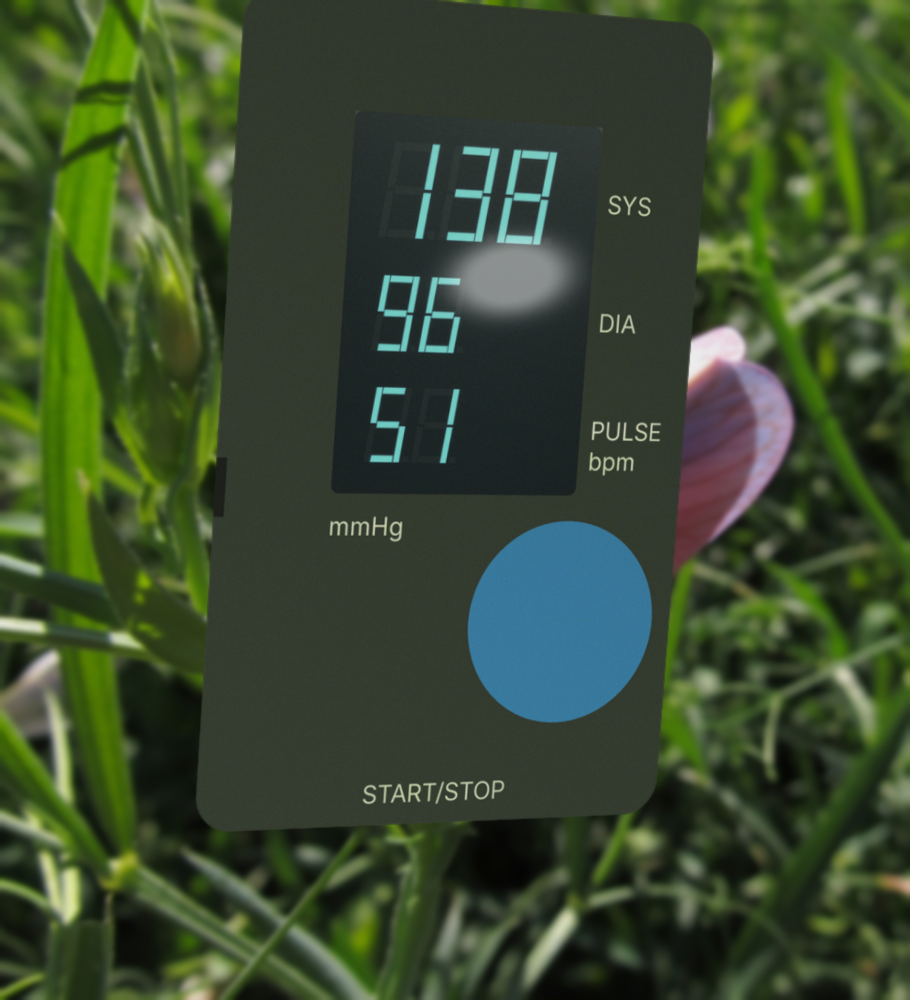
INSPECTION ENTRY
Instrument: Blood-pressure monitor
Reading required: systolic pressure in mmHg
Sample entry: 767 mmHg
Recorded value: 138 mmHg
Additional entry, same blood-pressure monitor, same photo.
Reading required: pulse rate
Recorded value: 51 bpm
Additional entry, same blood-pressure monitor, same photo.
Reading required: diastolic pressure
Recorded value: 96 mmHg
